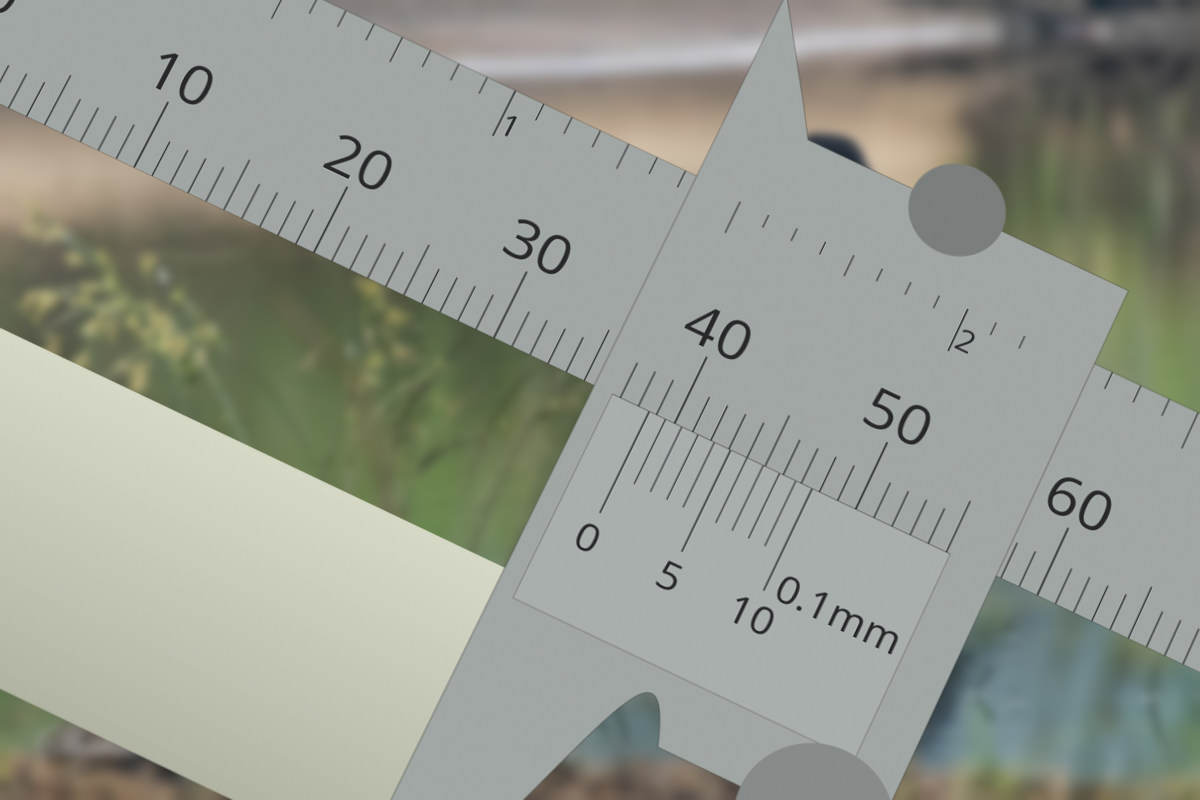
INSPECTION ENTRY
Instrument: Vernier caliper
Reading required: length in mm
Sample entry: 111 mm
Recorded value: 38.6 mm
